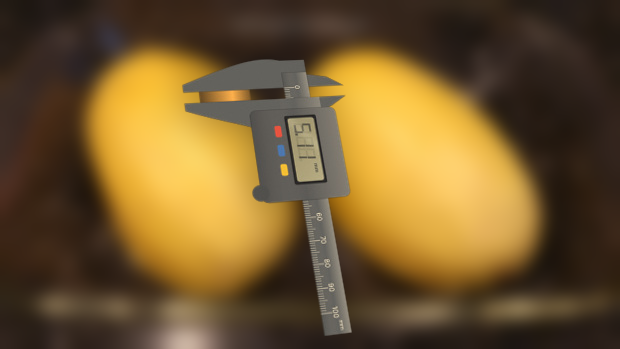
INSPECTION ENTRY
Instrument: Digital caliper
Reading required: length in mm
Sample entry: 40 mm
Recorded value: 5.11 mm
